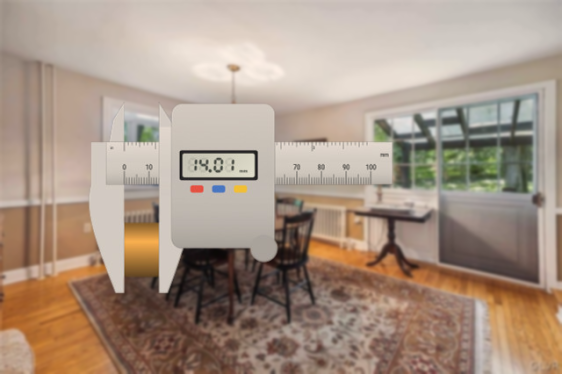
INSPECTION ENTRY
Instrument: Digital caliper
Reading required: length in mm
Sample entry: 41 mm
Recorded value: 14.01 mm
